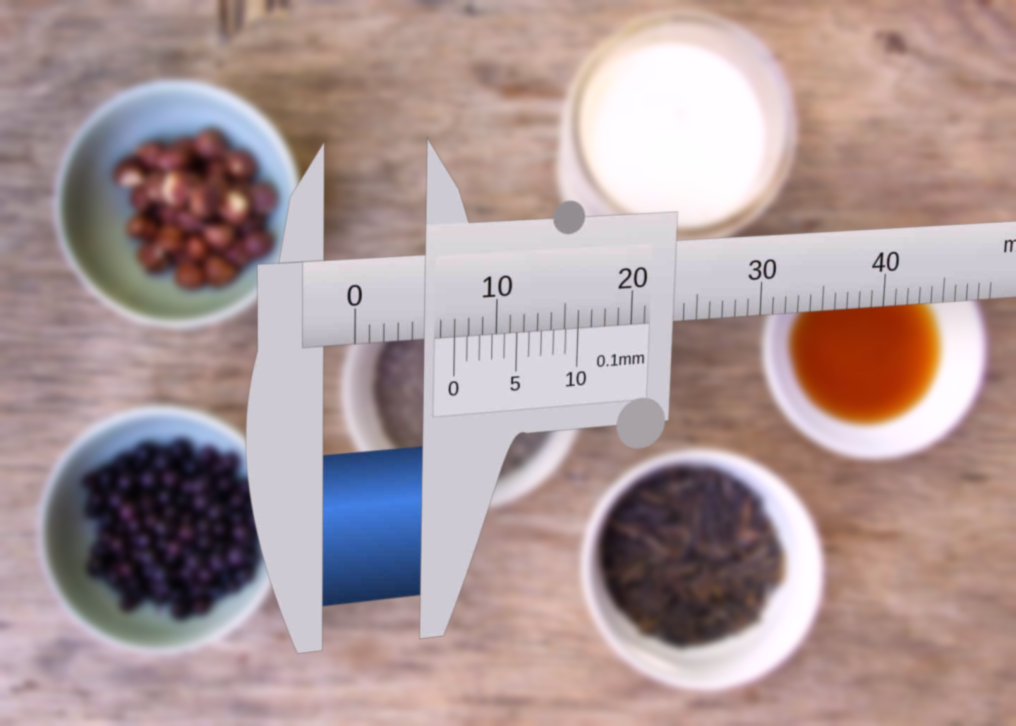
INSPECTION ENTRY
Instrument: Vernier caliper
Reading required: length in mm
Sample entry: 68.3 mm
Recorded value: 7.0 mm
